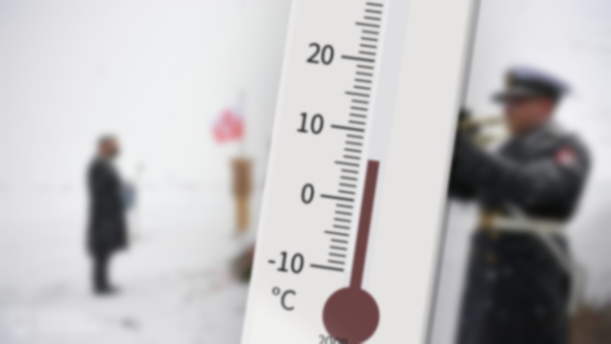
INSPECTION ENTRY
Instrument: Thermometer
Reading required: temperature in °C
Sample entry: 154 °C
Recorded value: 6 °C
